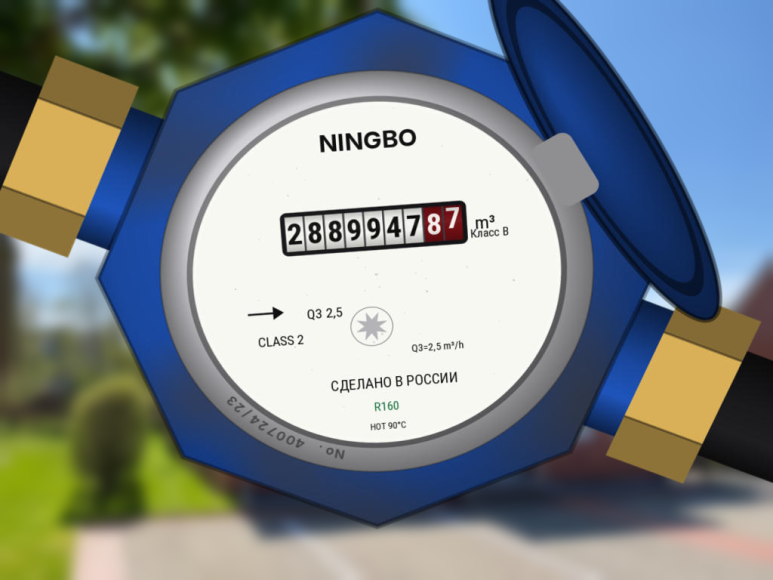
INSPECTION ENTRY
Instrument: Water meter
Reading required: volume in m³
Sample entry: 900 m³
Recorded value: 2889947.87 m³
